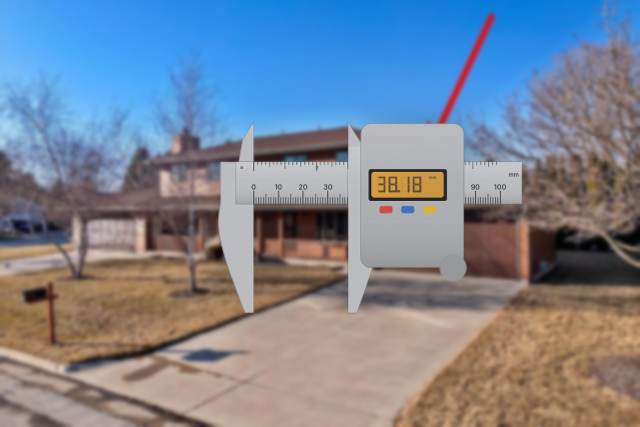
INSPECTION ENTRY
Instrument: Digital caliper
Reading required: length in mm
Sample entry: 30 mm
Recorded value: 38.18 mm
